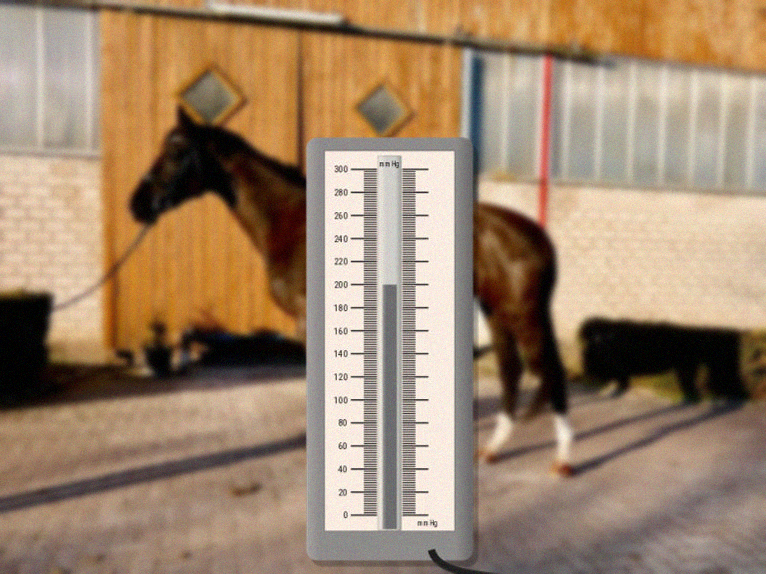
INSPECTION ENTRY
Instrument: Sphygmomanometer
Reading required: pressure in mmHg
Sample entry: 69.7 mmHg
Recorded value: 200 mmHg
